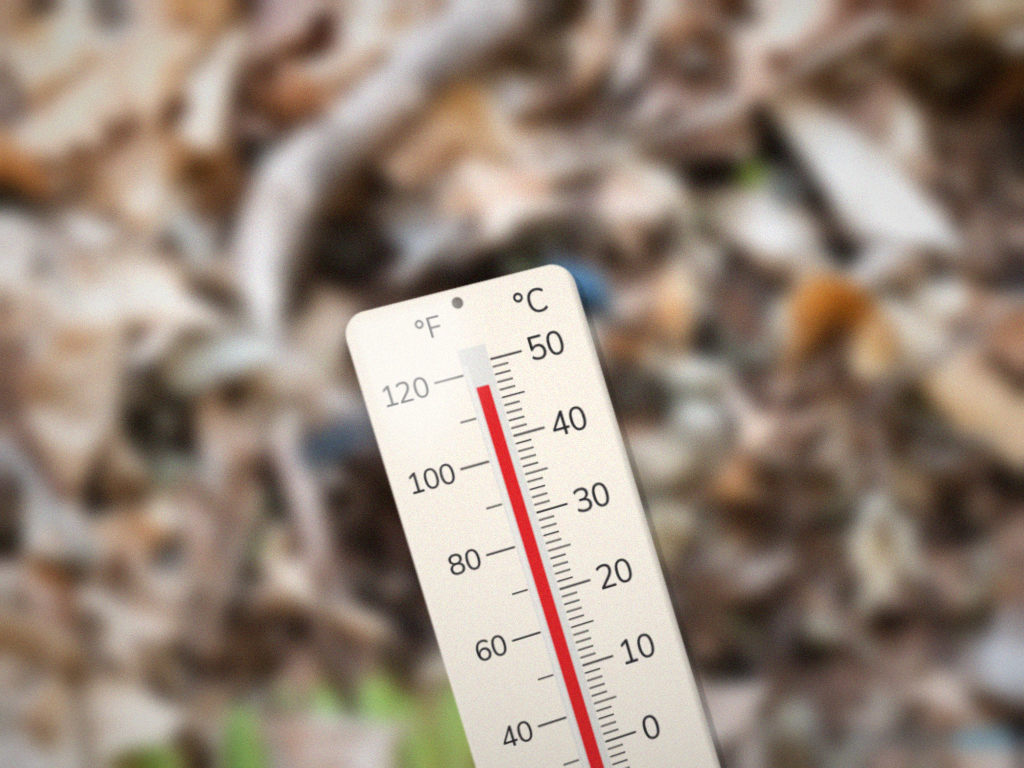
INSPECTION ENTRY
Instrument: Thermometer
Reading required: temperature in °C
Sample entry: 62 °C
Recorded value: 47 °C
